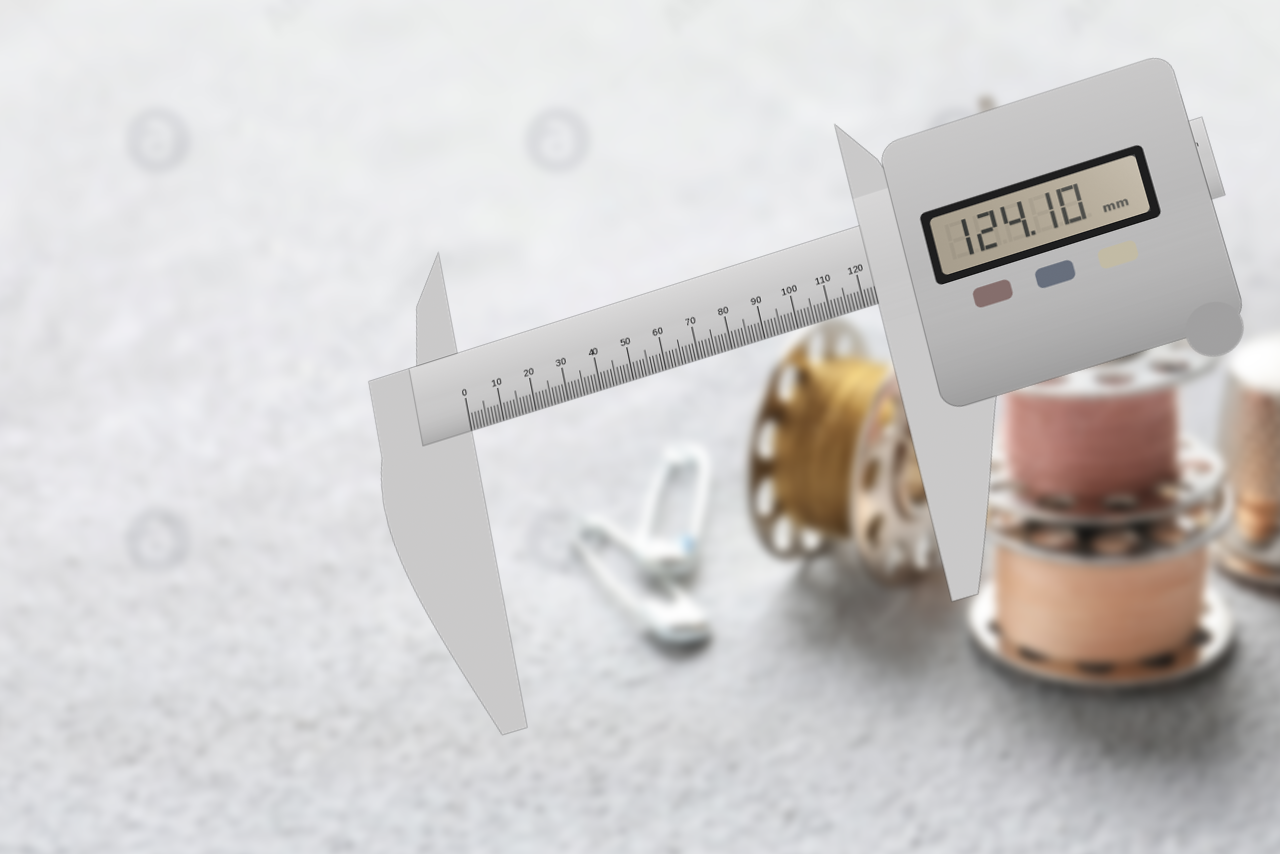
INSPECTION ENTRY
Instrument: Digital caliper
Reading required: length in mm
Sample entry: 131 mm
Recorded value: 124.10 mm
